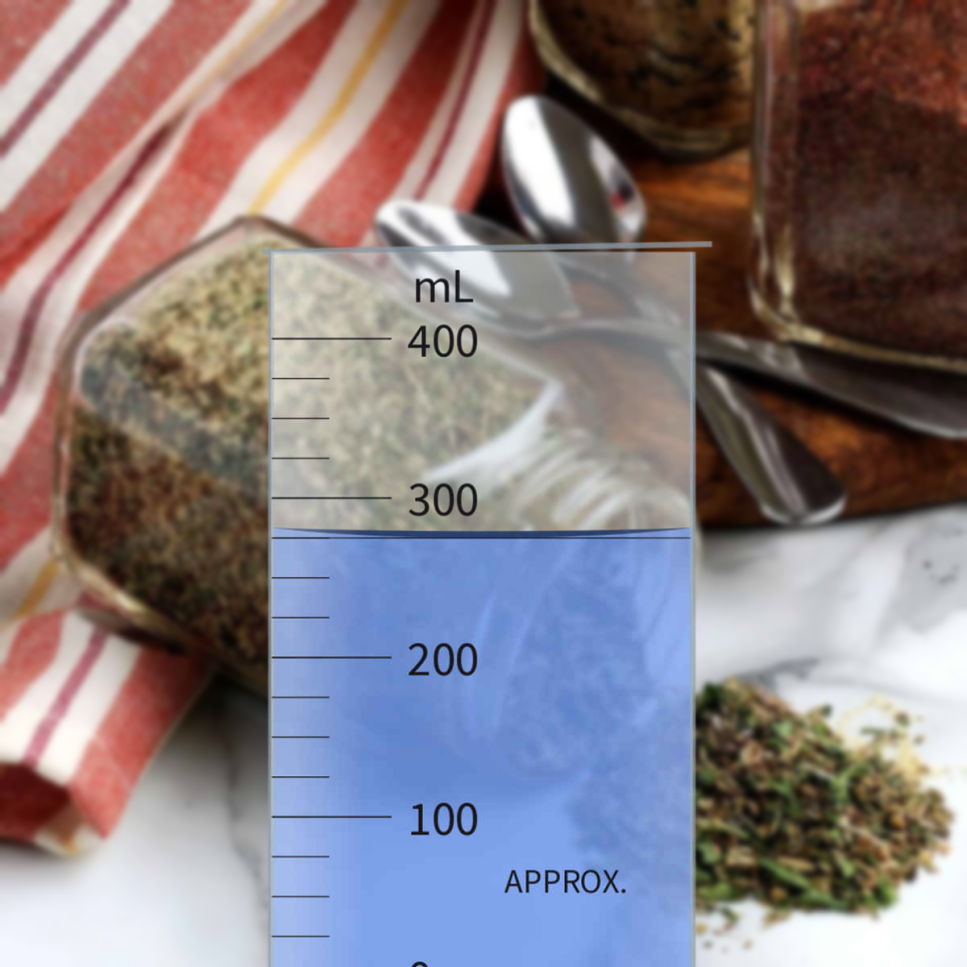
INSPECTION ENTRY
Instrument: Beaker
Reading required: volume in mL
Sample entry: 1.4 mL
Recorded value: 275 mL
